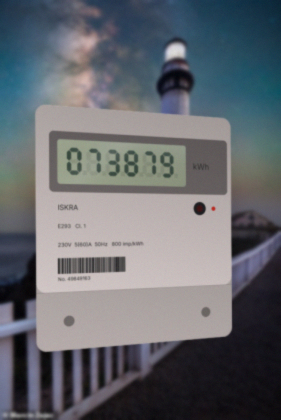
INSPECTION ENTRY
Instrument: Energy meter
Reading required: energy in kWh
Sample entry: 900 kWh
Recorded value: 73879 kWh
